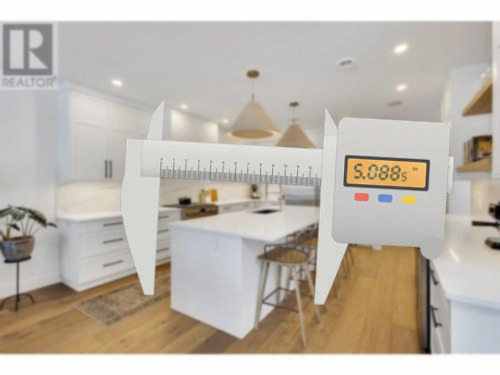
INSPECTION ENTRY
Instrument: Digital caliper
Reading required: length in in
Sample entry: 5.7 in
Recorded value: 5.0885 in
